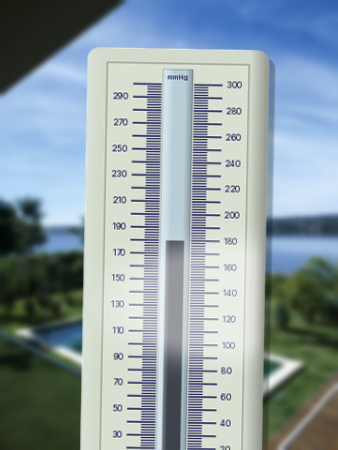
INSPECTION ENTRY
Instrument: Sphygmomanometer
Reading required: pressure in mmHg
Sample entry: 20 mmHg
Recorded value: 180 mmHg
